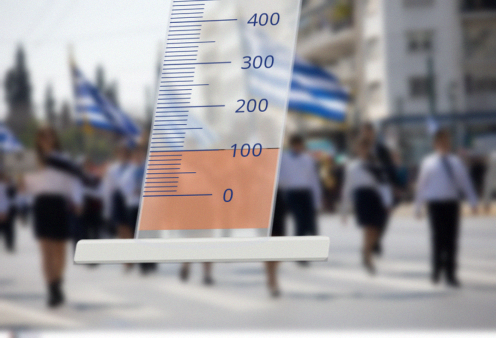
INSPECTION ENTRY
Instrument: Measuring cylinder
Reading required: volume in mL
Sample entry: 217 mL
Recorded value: 100 mL
